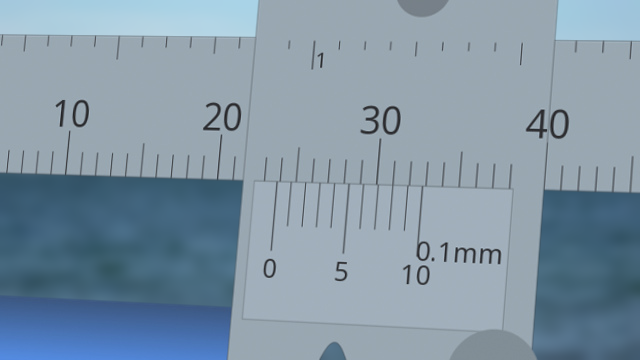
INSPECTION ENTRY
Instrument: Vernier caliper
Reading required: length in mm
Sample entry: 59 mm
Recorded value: 23.8 mm
